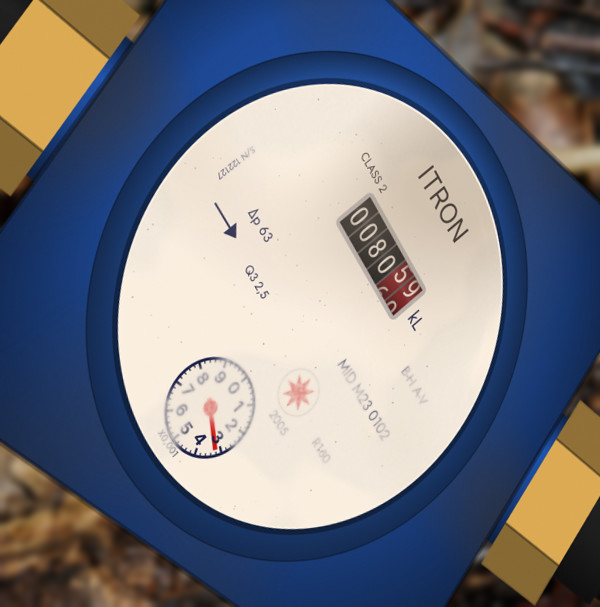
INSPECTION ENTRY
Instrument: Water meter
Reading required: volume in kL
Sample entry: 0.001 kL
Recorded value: 80.593 kL
